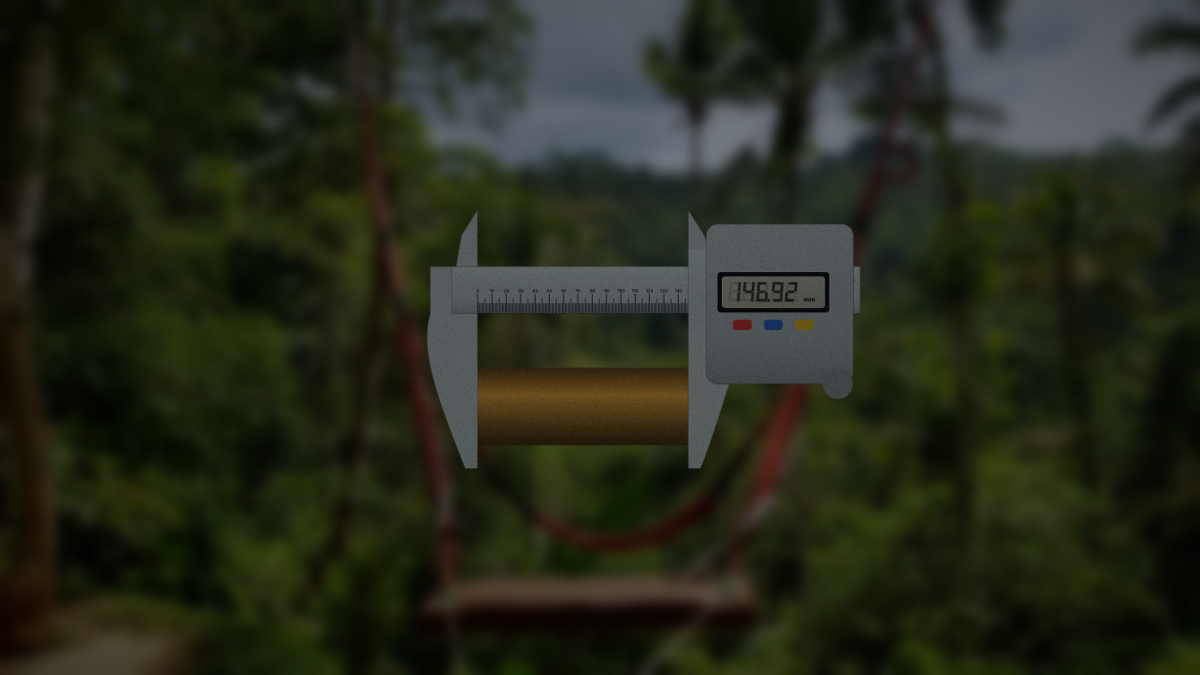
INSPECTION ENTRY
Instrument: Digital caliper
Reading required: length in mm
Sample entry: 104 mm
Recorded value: 146.92 mm
